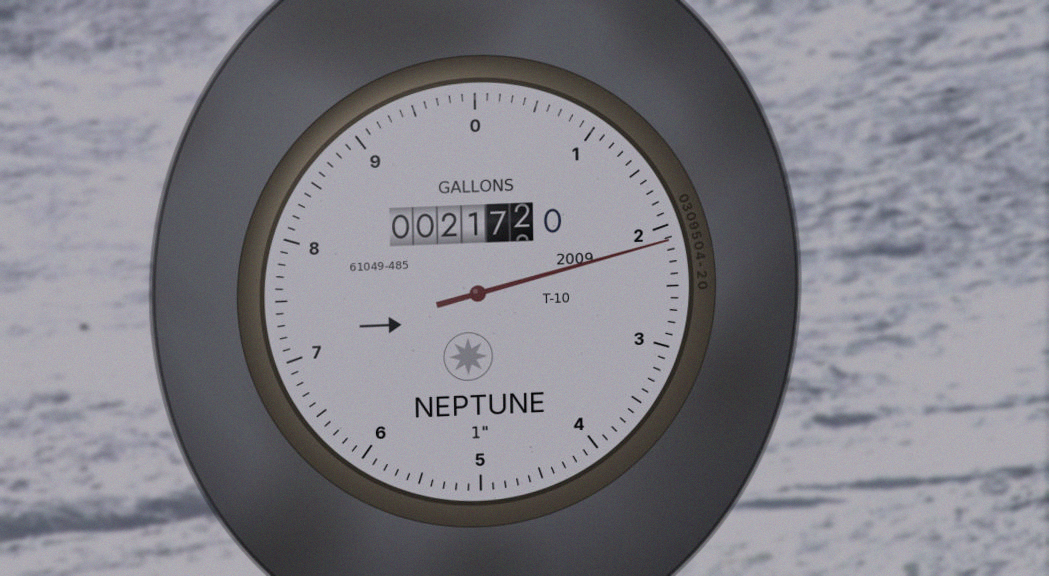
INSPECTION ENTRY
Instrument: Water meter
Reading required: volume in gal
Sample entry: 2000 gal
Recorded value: 21722.1 gal
